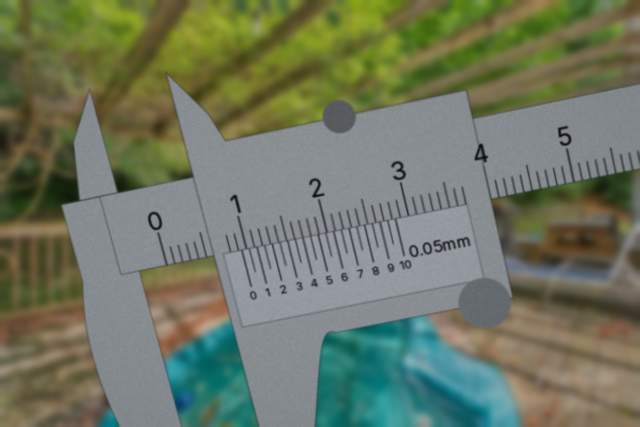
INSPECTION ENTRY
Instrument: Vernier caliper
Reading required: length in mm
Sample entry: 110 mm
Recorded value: 9.4 mm
